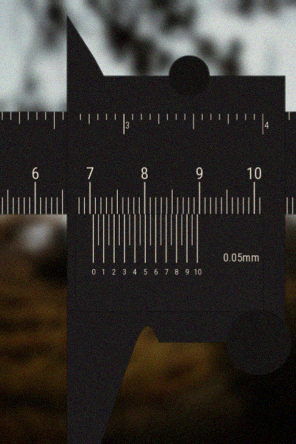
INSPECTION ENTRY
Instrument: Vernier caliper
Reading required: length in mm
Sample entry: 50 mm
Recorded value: 70.6 mm
